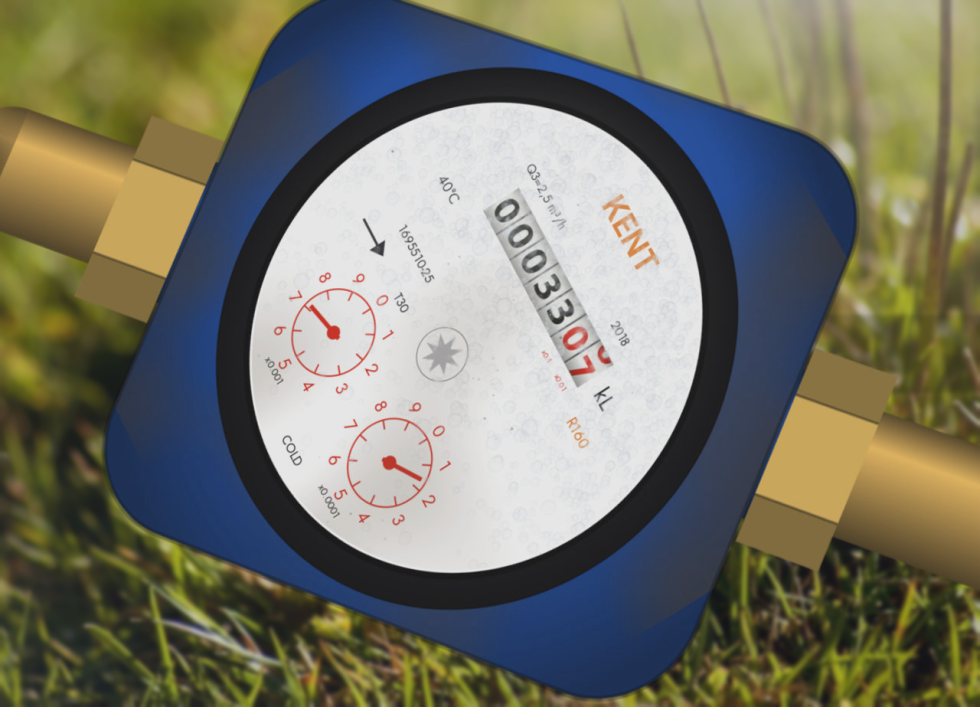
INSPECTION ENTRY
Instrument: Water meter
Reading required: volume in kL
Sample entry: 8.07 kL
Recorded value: 33.0671 kL
